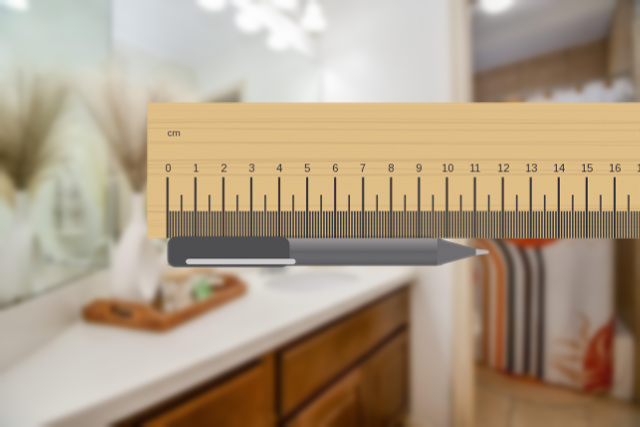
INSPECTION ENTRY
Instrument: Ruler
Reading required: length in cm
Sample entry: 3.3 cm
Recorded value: 11.5 cm
